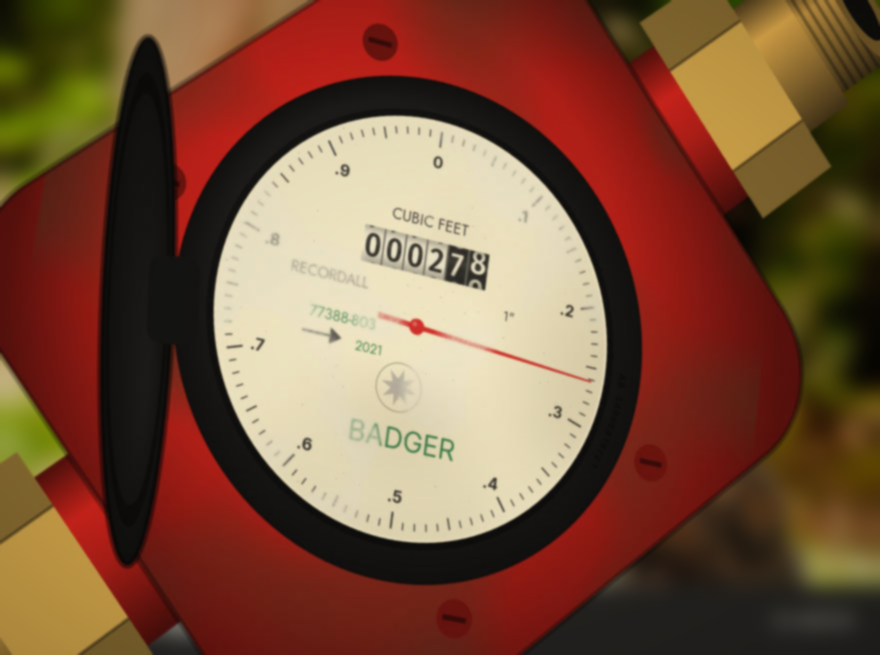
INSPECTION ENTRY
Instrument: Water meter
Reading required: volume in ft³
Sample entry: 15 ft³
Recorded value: 278.26 ft³
